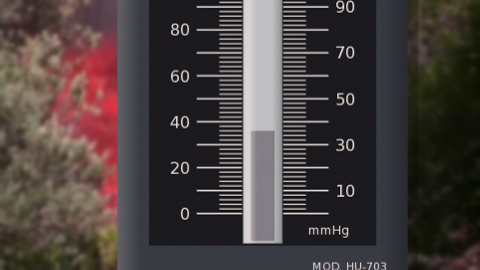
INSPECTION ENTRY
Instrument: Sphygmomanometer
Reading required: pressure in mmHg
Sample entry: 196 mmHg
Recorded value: 36 mmHg
